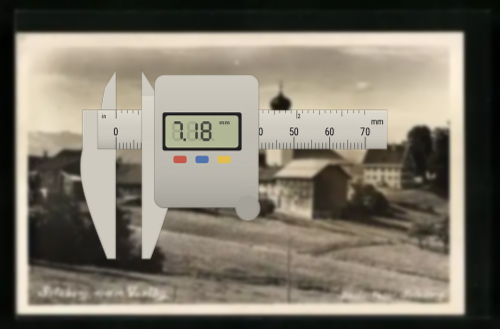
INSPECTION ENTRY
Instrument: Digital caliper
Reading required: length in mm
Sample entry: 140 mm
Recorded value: 7.18 mm
